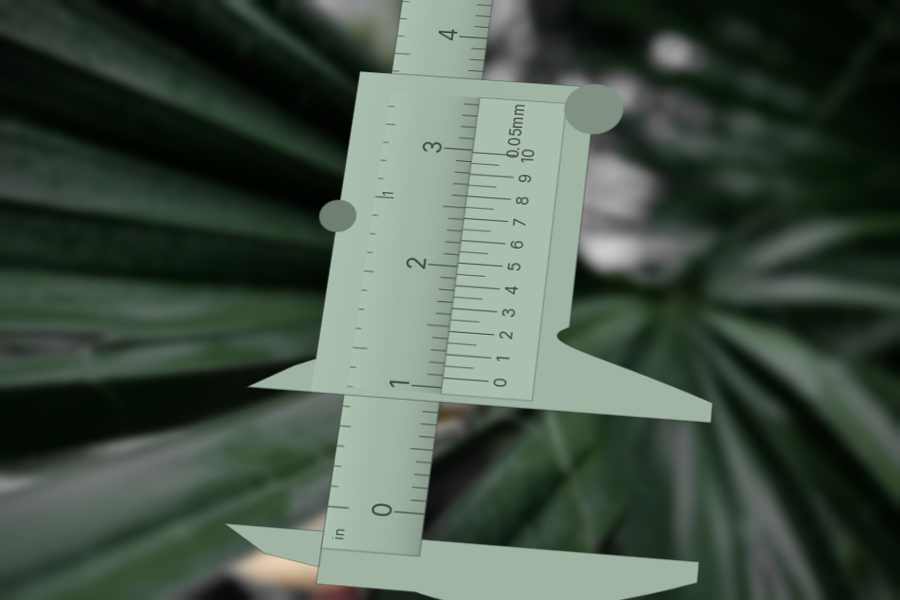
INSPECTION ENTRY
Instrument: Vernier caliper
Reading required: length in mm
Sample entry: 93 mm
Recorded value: 10.8 mm
